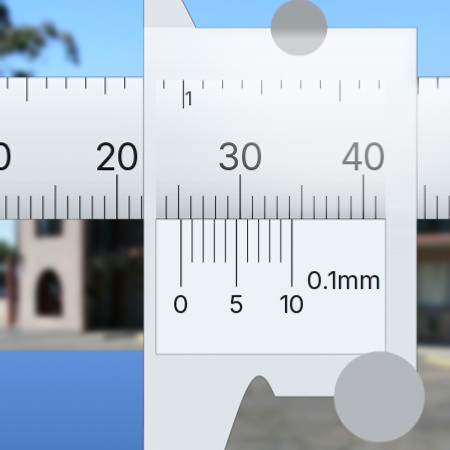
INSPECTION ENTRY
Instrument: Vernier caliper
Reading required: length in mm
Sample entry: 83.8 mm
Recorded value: 25.2 mm
